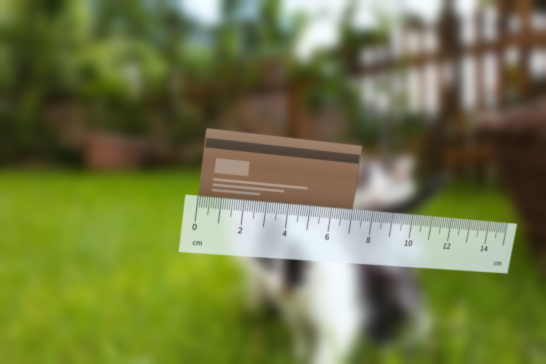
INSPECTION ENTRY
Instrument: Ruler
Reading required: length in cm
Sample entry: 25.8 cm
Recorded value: 7 cm
